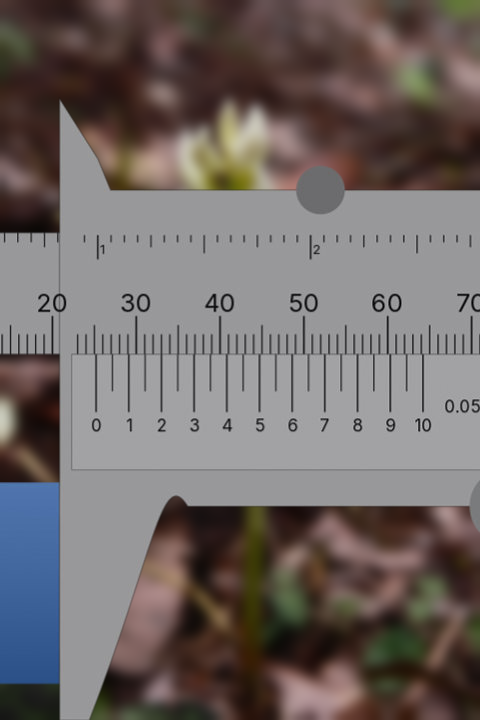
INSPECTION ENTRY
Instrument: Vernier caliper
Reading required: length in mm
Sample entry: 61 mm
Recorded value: 25.2 mm
